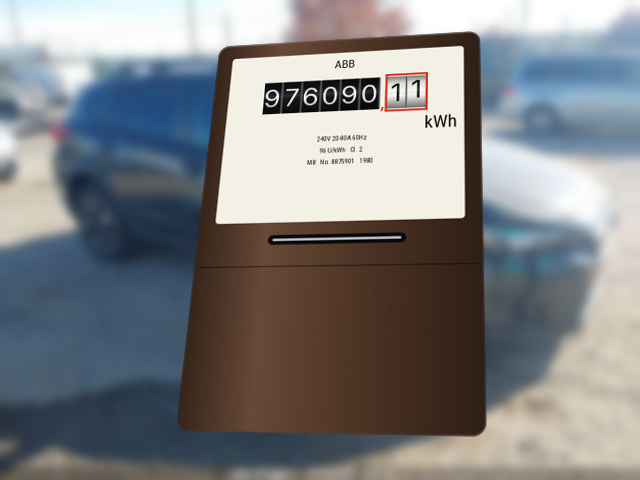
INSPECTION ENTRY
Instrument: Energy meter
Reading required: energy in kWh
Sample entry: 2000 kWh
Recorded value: 976090.11 kWh
